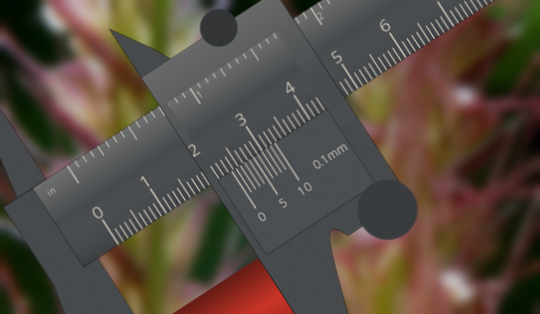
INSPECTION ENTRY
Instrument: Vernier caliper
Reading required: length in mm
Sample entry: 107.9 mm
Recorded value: 23.6 mm
